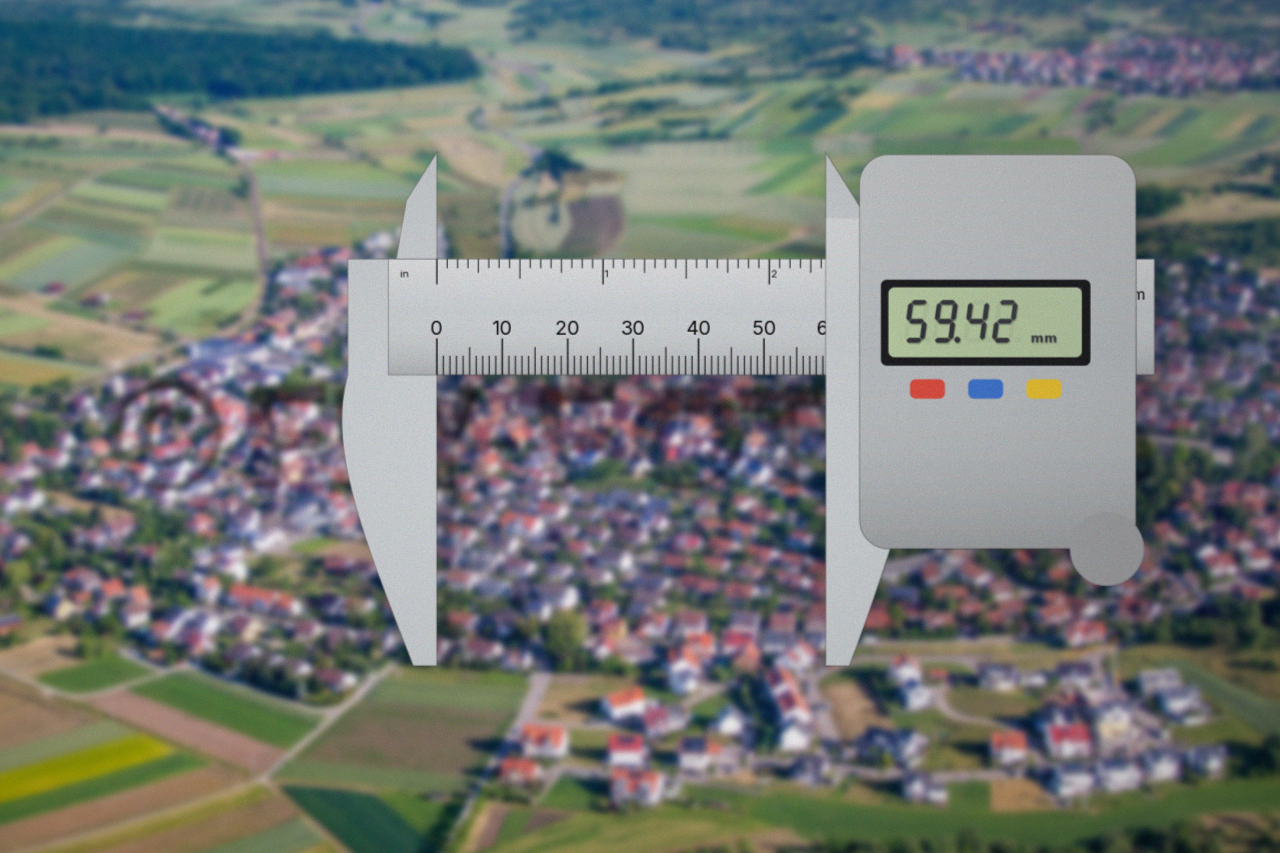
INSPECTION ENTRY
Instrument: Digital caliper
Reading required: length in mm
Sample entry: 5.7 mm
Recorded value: 59.42 mm
